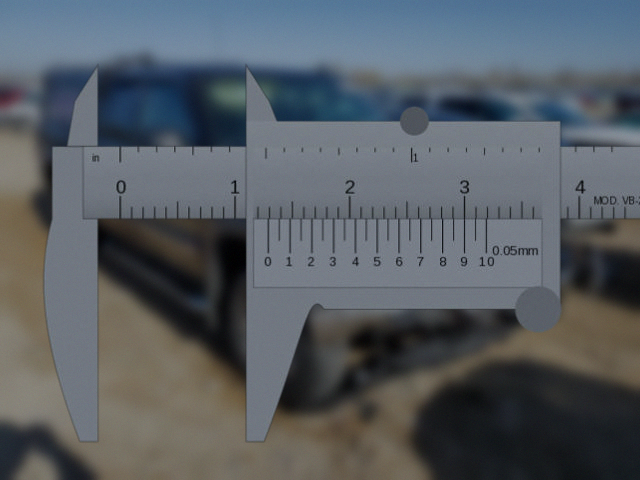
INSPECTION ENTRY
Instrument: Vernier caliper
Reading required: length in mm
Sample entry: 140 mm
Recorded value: 12.9 mm
